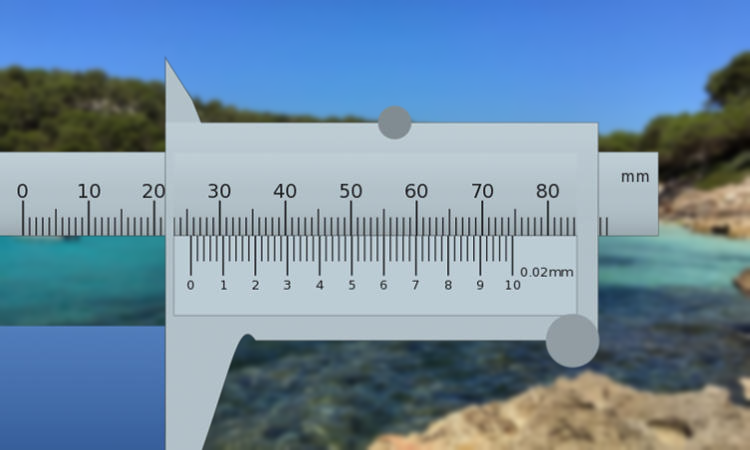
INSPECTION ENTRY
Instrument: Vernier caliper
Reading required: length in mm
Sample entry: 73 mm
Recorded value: 25.6 mm
